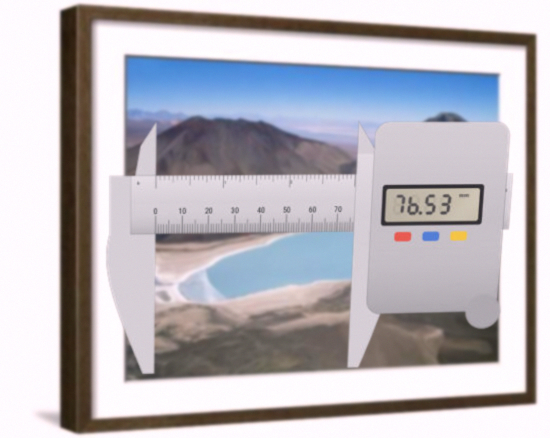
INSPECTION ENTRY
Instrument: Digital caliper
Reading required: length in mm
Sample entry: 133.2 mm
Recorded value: 76.53 mm
